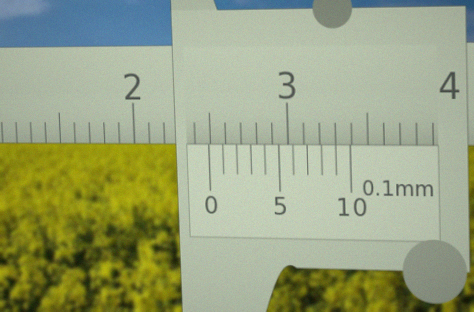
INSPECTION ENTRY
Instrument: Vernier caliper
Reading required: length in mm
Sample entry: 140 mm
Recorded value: 24.9 mm
